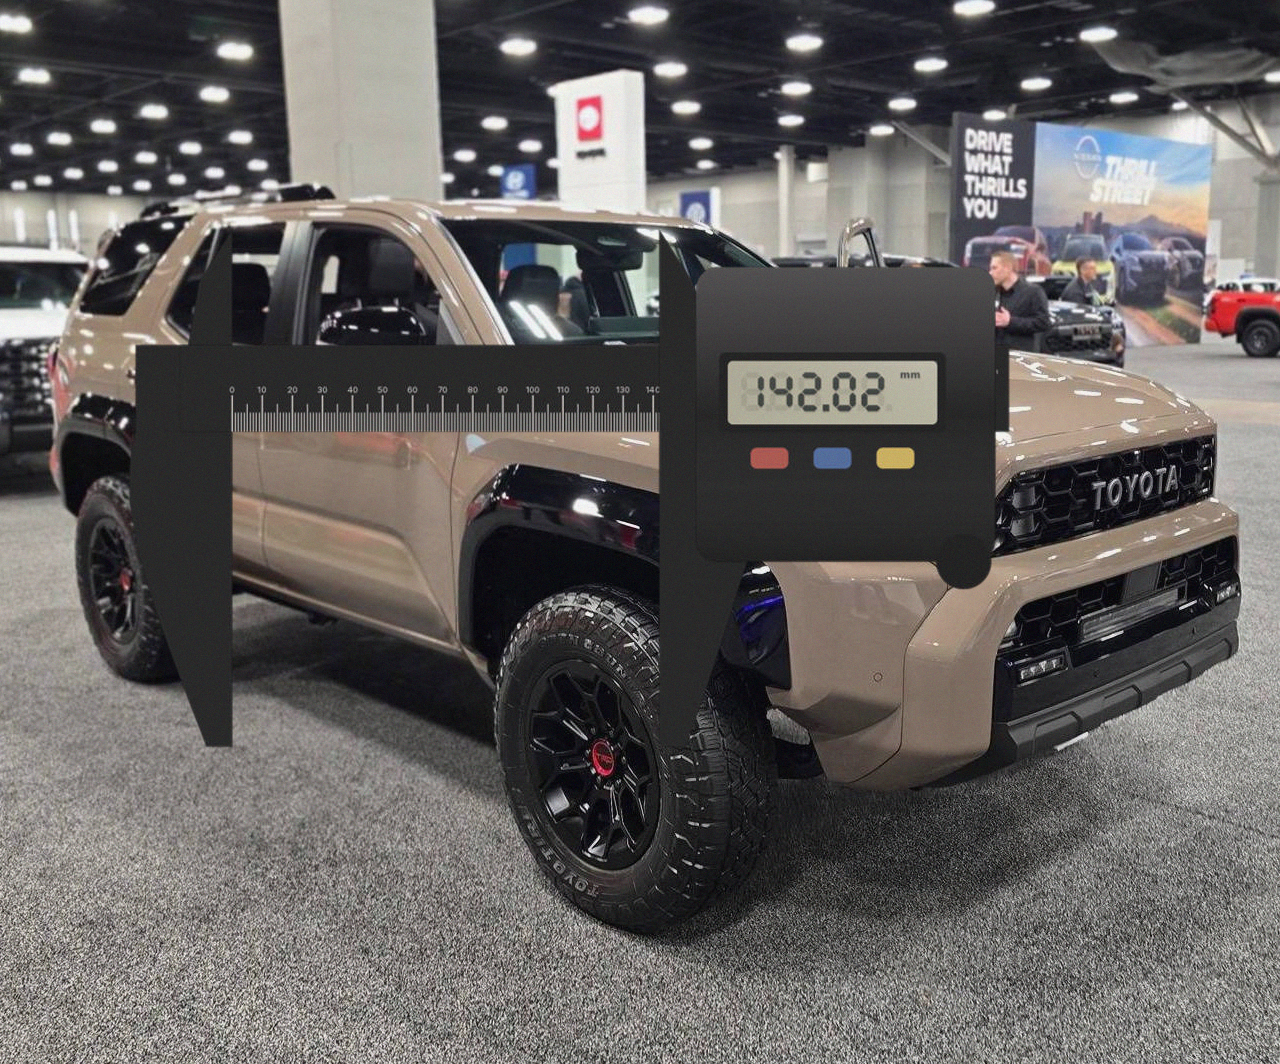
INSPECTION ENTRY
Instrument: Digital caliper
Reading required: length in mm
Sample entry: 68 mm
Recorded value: 142.02 mm
